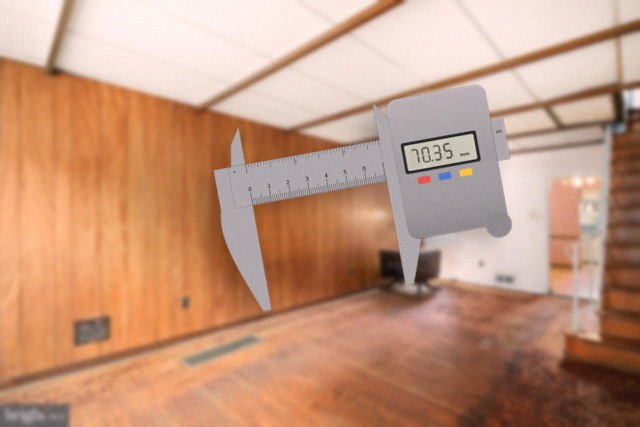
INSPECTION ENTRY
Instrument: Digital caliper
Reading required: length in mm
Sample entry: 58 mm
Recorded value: 70.35 mm
